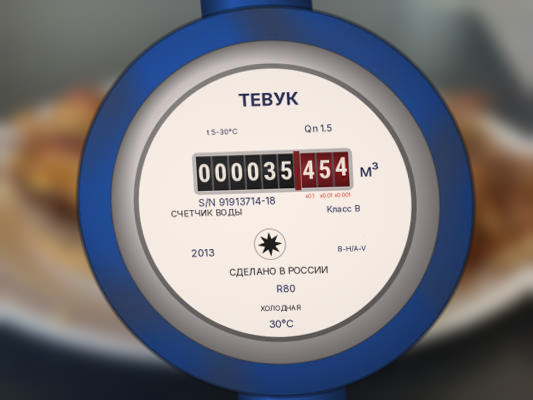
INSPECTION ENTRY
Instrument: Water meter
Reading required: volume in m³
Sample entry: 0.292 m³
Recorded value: 35.454 m³
